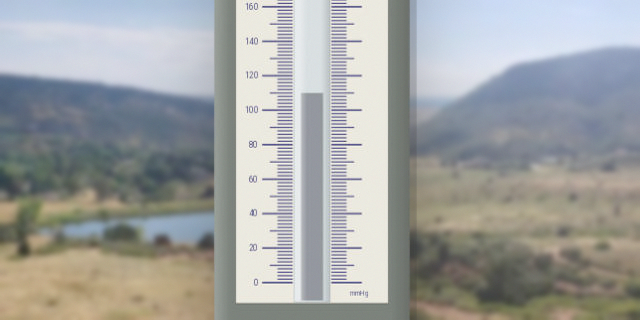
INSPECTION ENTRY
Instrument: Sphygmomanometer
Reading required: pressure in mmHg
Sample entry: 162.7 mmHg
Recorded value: 110 mmHg
